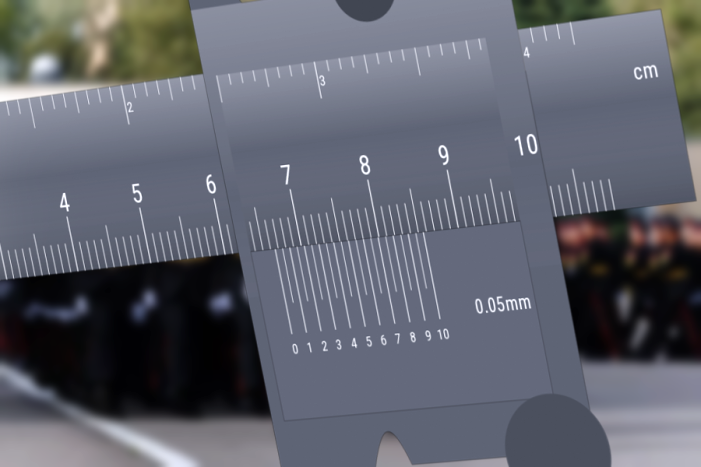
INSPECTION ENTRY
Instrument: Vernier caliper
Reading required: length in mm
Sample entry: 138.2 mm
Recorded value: 66.6 mm
